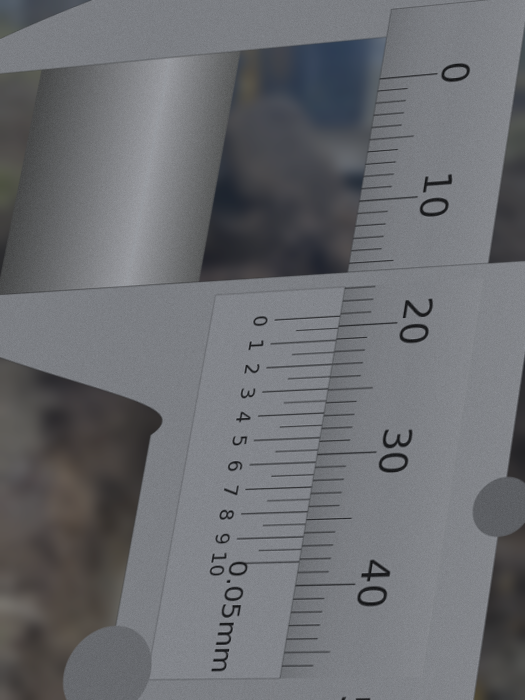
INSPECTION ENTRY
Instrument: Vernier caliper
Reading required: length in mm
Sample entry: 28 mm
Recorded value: 19.2 mm
